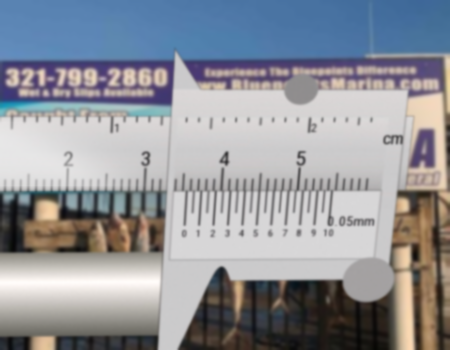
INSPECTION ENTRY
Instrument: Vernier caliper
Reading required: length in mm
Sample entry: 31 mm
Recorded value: 35.5 mm
